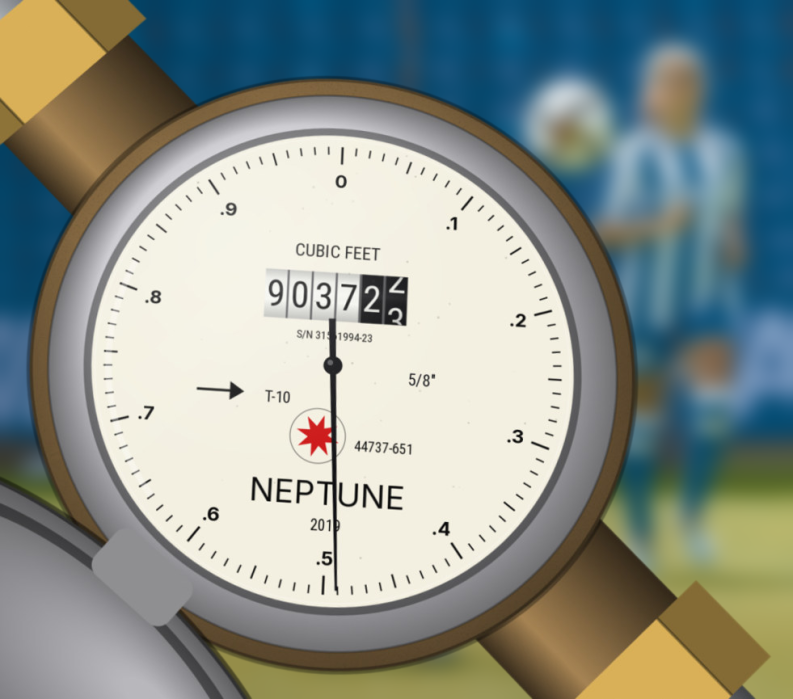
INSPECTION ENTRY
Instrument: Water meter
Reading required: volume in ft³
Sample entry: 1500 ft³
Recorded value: 903722.49 ft³
